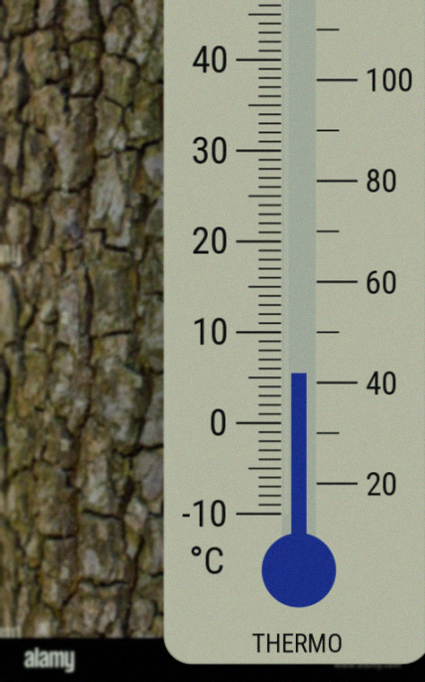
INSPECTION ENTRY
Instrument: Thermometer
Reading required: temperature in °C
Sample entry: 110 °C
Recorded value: 5.5 °C
